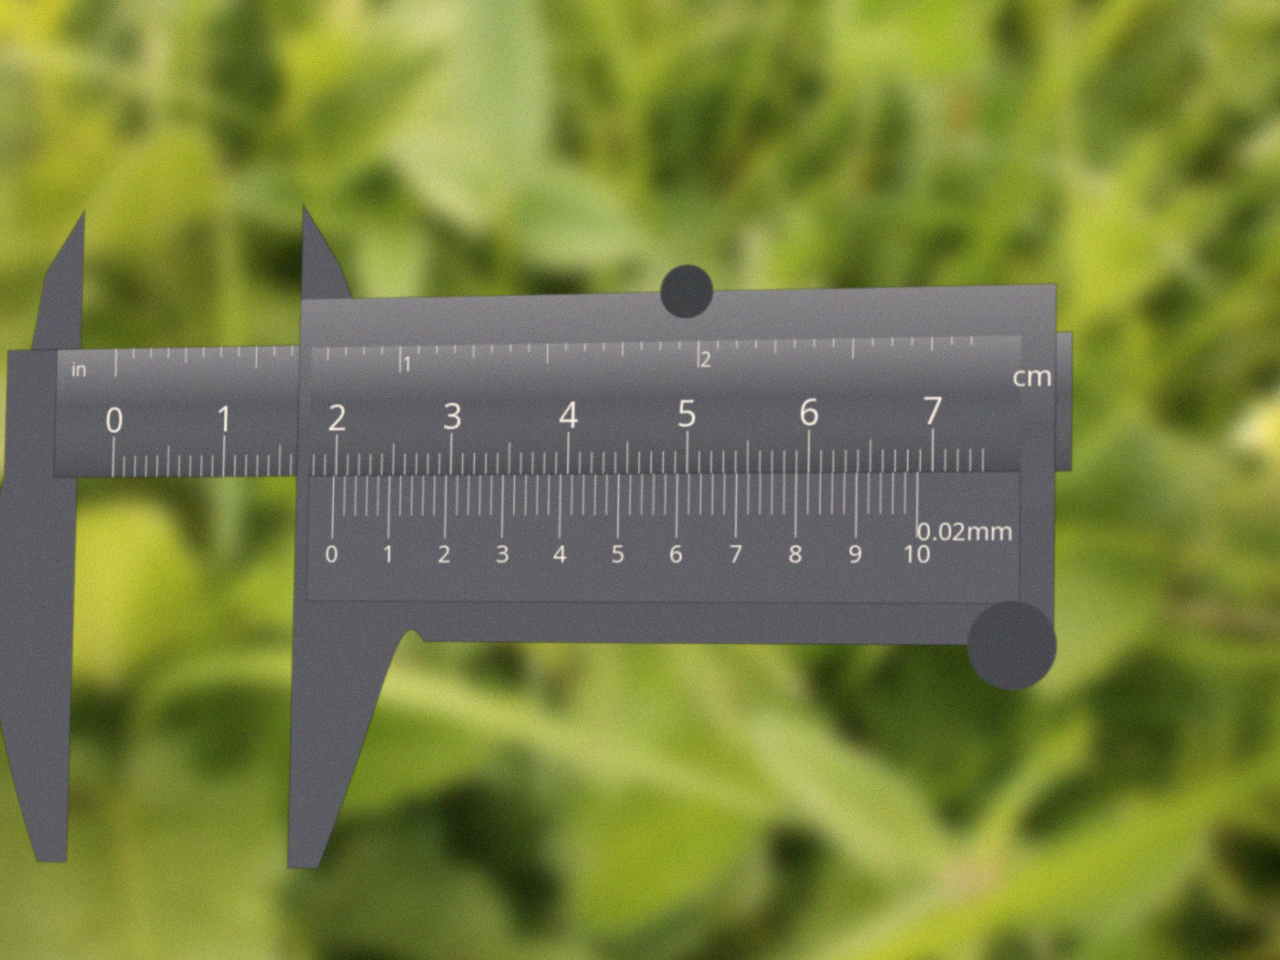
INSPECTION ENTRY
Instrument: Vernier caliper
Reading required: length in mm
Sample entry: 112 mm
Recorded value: 19.8 mm
